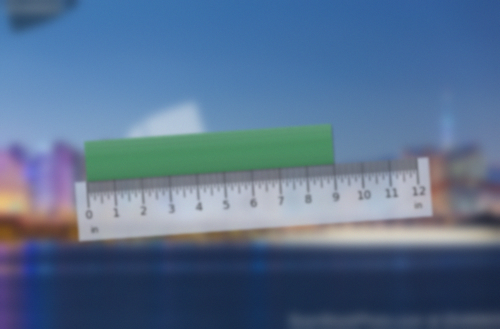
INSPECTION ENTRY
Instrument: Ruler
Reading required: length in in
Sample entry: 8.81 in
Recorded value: 9 in
